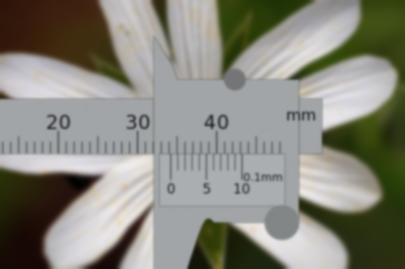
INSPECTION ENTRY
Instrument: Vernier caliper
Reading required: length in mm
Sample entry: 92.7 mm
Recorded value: 34.2 mm
